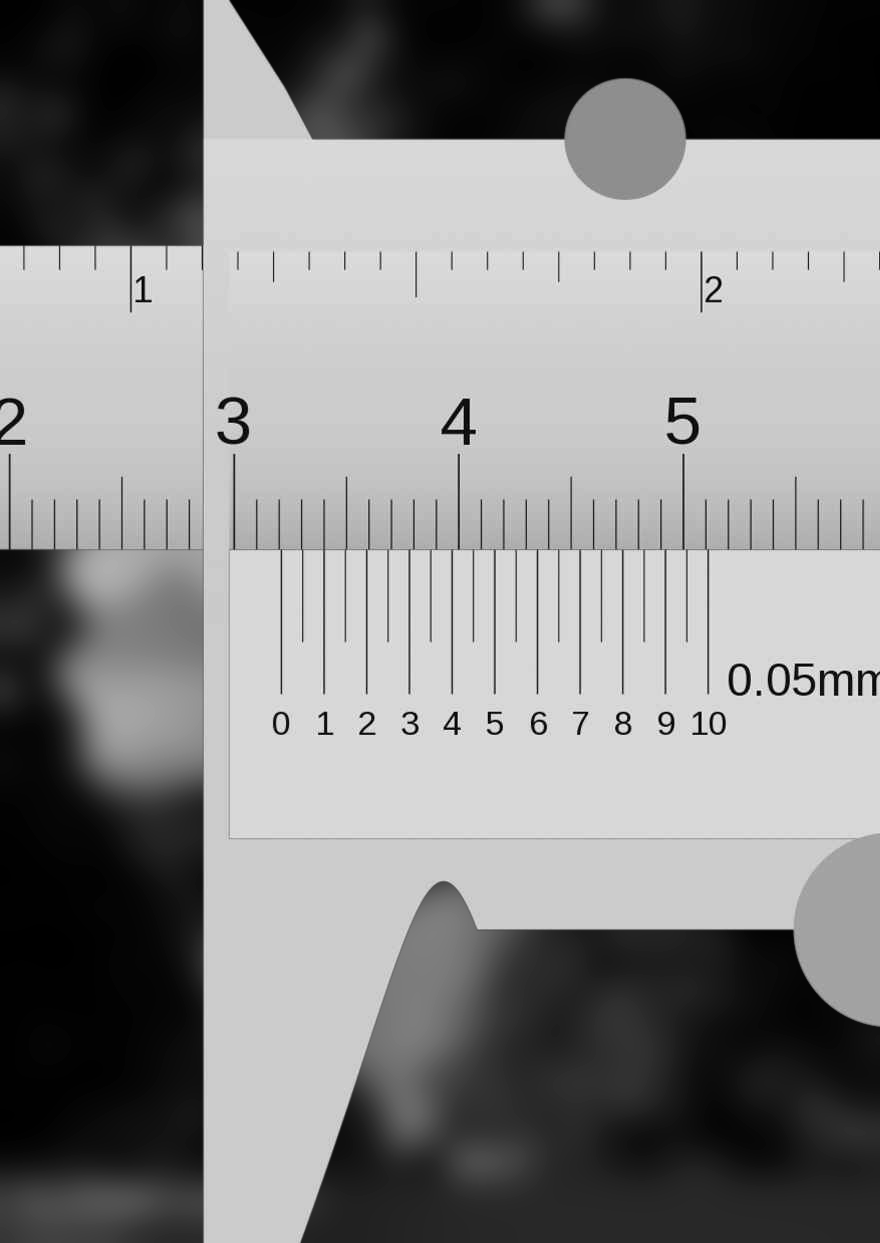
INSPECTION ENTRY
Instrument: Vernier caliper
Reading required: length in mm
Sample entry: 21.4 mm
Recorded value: 32.1 mm
